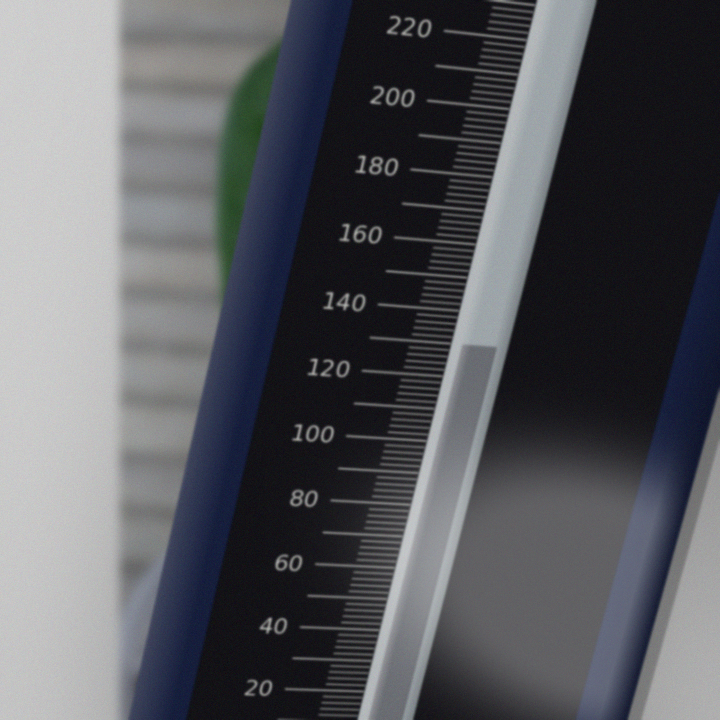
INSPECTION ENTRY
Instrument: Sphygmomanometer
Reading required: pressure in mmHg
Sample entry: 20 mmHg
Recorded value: 130 mmHg
